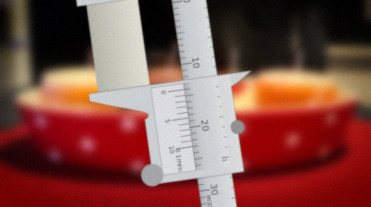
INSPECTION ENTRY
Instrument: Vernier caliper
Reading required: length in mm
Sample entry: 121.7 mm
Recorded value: 14.0 mm
